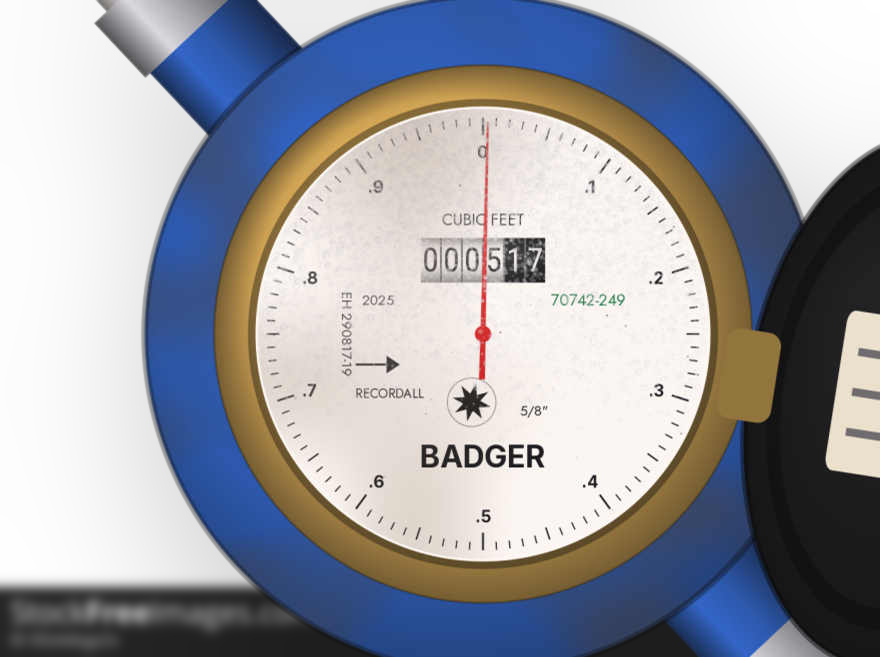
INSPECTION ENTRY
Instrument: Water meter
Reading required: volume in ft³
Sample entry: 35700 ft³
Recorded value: 517.00 ft³
